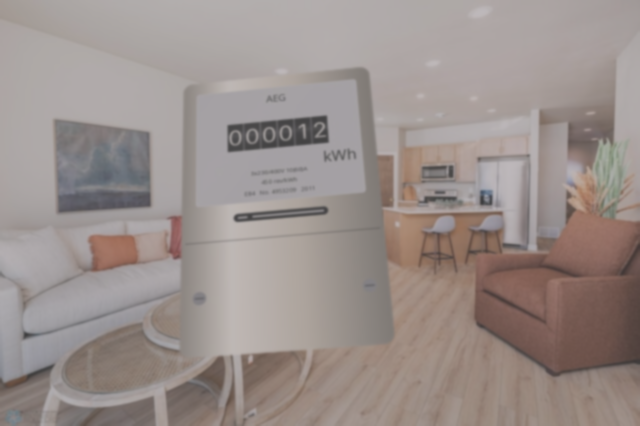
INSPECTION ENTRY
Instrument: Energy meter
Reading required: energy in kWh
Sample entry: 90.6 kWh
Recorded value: 12 kWh
